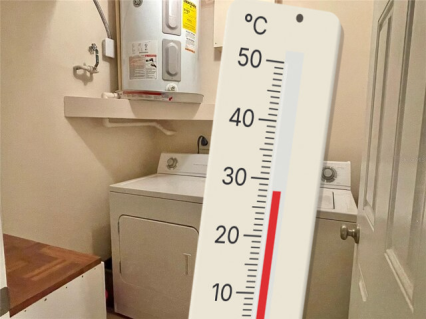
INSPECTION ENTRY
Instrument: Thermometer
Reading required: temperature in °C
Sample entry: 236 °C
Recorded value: 28 °C
